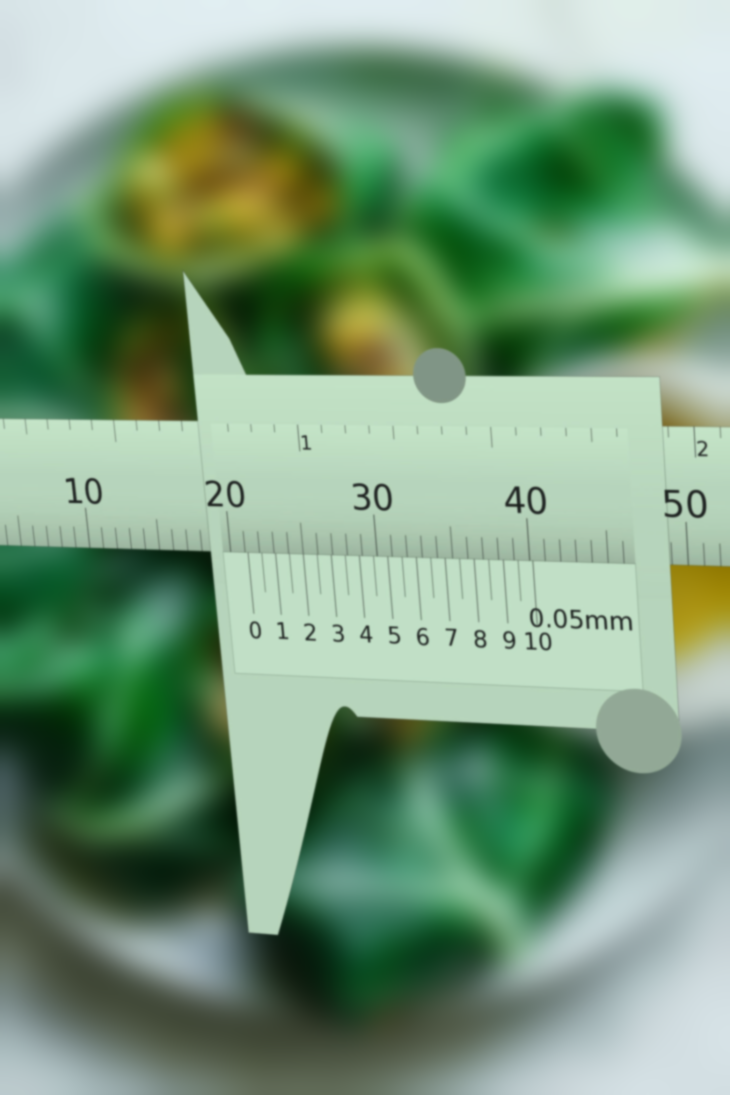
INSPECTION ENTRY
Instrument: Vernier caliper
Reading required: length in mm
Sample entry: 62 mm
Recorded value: 21.2 mm
